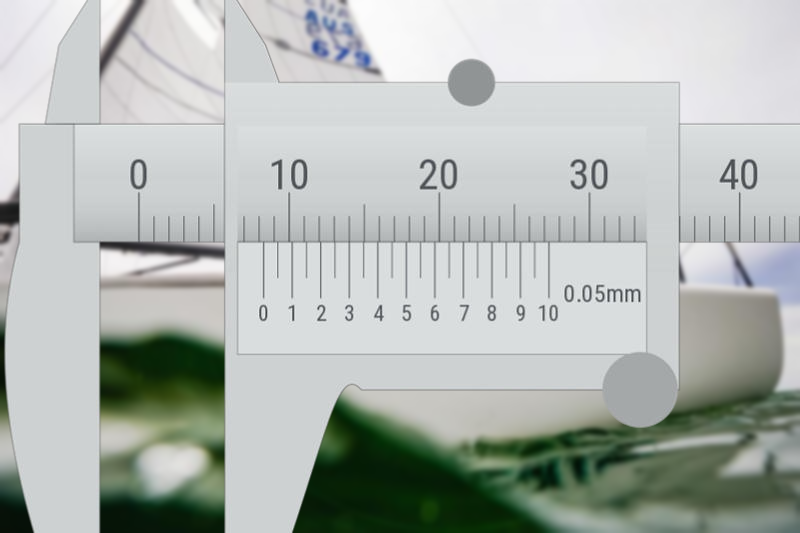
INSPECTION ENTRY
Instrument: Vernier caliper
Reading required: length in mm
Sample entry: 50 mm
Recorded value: 8.3 mm
